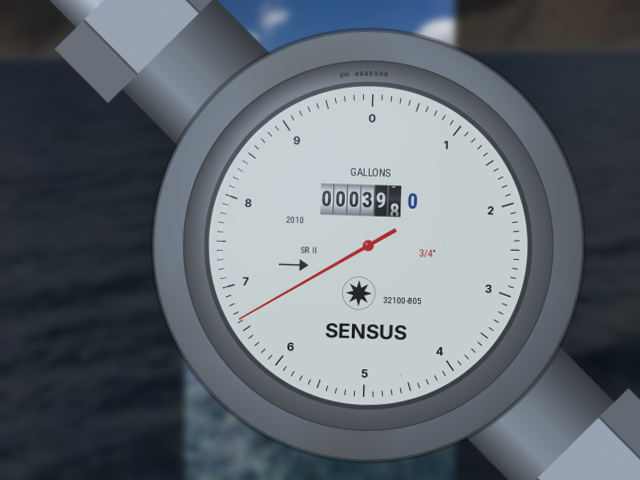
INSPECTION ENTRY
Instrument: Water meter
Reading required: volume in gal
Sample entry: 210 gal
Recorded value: 3976.6 gal
